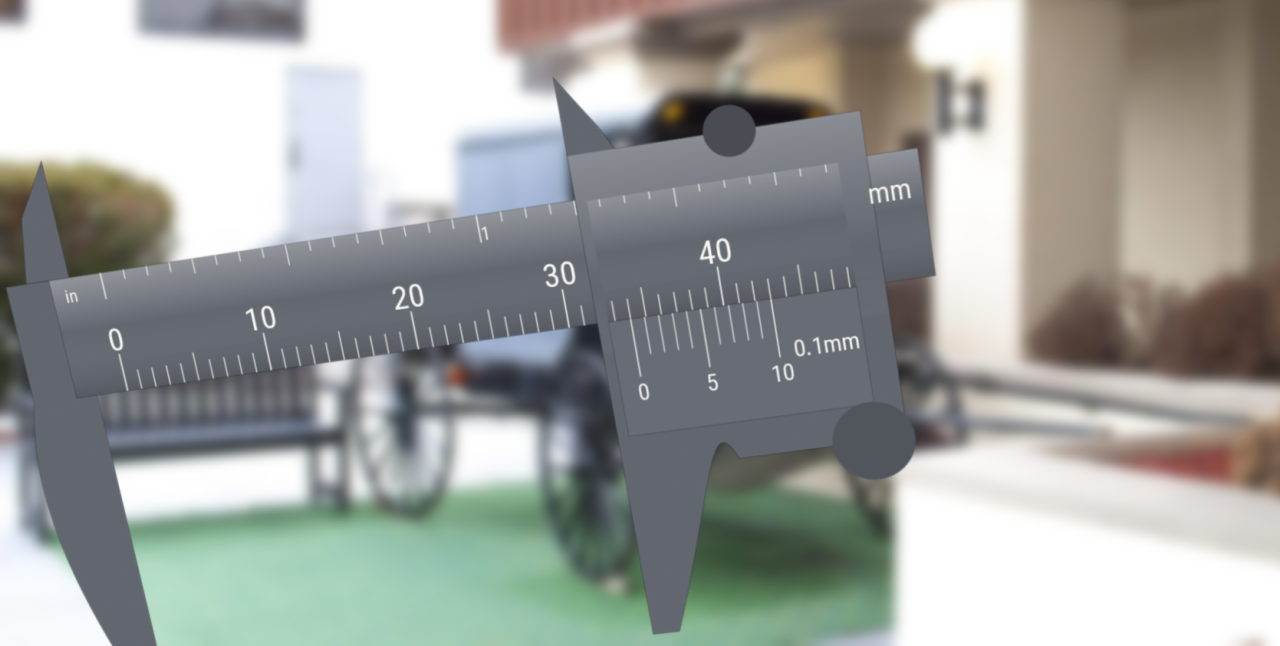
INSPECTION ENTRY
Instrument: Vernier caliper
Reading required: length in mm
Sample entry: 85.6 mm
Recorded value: 34.0 mm
